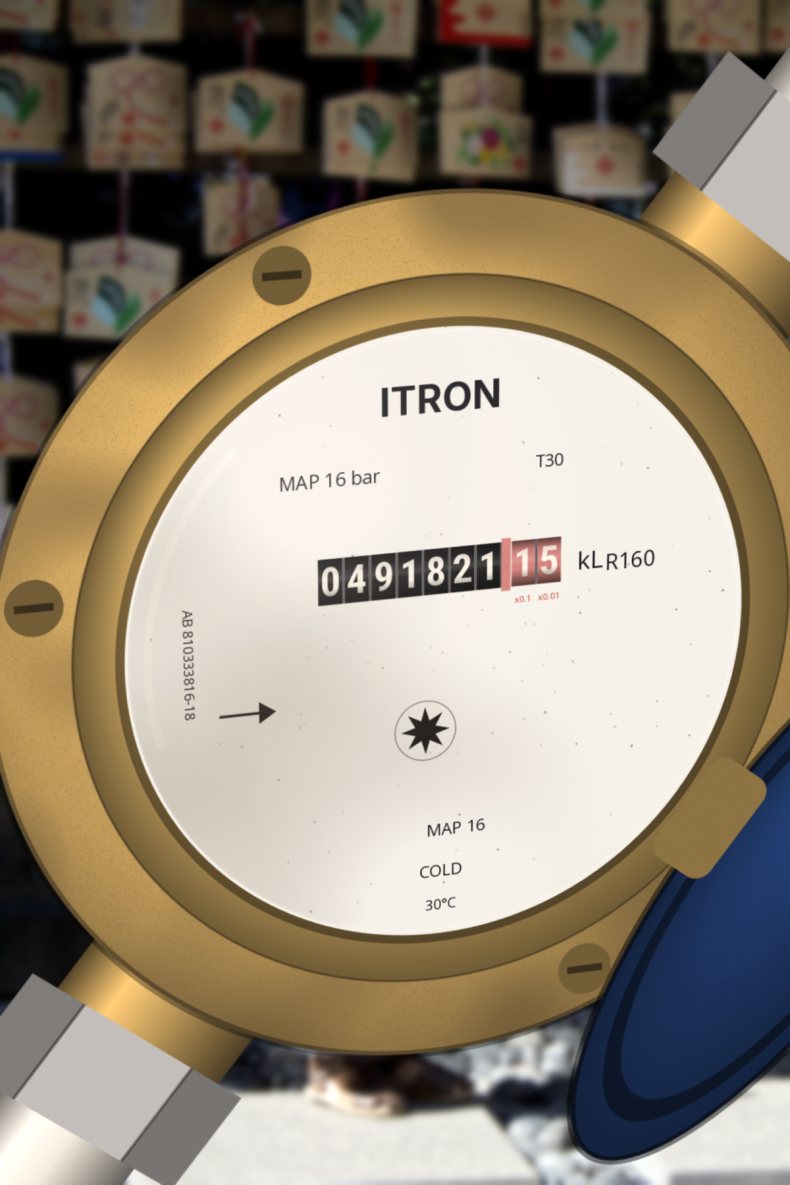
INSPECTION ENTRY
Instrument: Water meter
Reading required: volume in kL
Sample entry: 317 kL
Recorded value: 491821.15 kL
